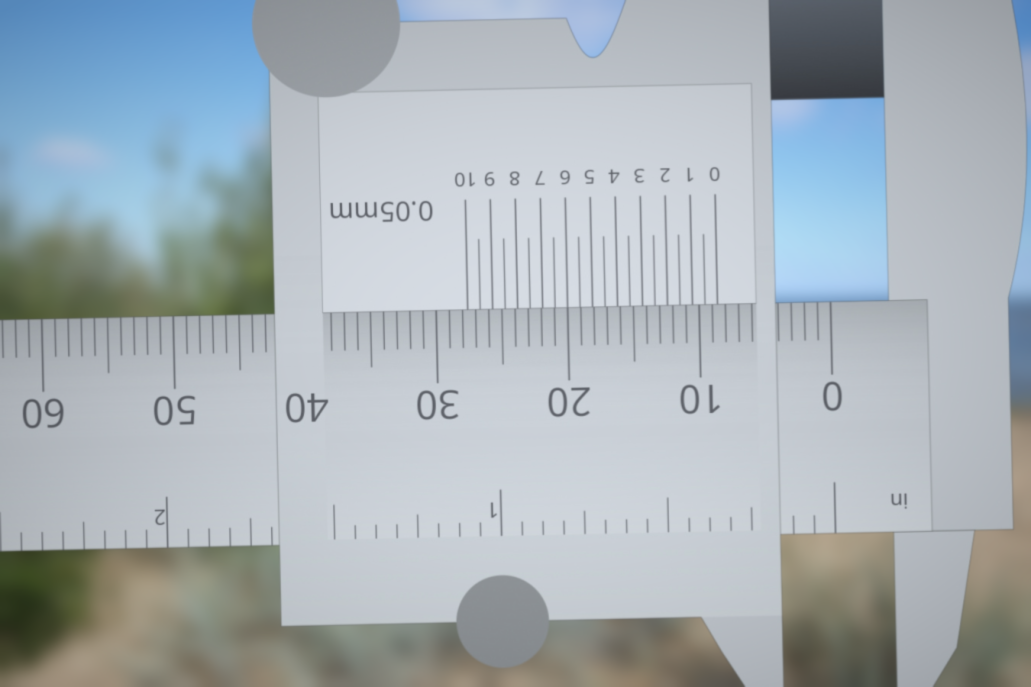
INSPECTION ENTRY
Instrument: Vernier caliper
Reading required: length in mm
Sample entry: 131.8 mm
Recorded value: 8.6 mm
